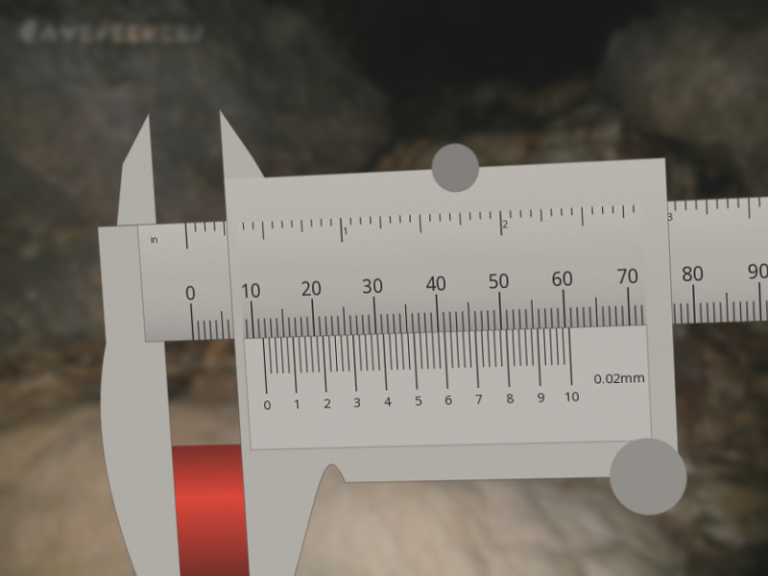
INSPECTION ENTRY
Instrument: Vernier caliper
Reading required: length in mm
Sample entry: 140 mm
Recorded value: 11.6 mm
